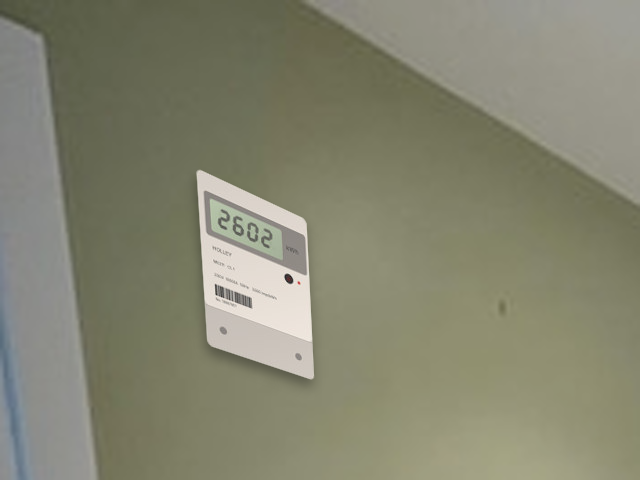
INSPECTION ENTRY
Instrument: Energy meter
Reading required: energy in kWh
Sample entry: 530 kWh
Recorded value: 2602 kWh
